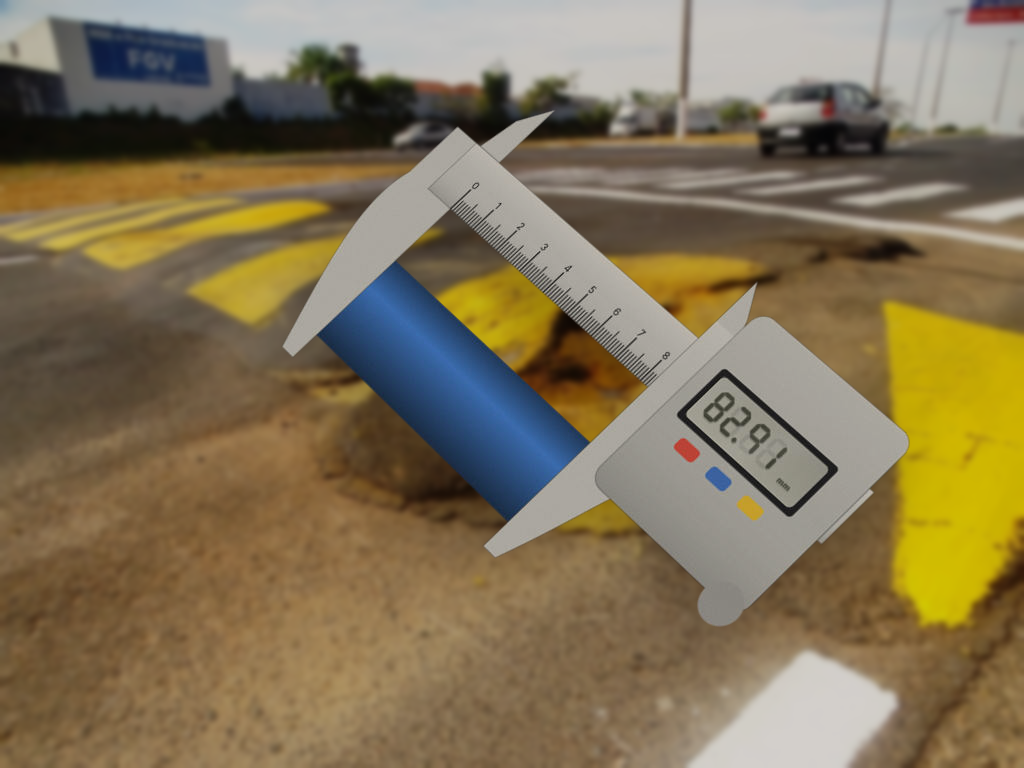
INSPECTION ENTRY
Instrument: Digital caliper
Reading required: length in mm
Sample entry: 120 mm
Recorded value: 82.91 mm
